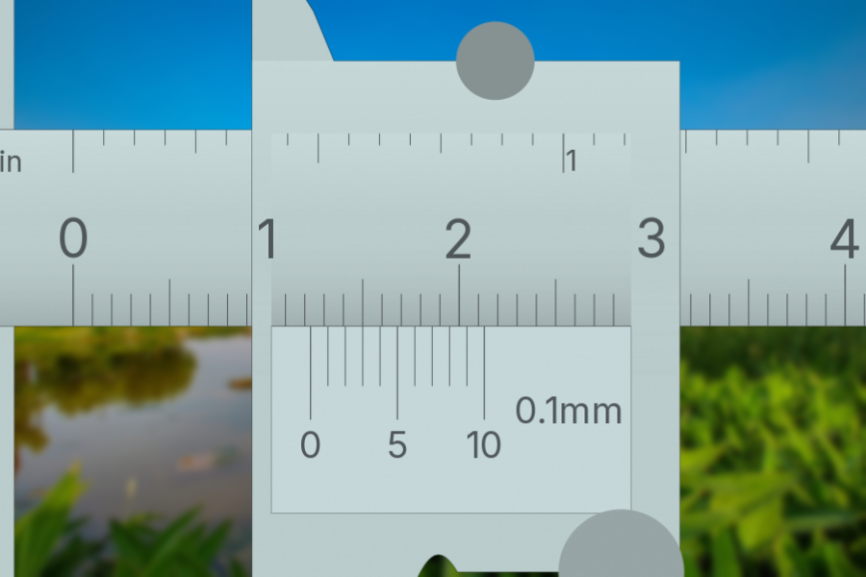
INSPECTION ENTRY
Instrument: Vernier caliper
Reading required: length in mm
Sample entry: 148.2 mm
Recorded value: 12.3 mm
